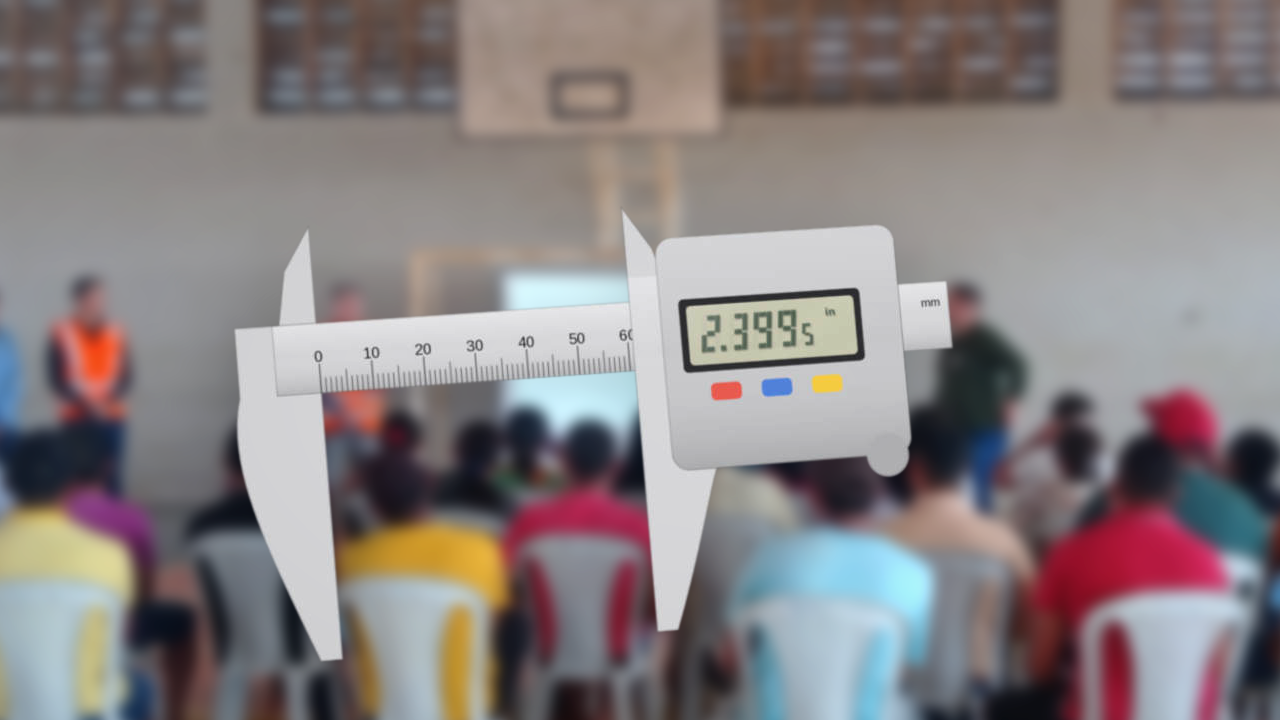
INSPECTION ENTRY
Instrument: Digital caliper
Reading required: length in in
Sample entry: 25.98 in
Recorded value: 2.3995 in
